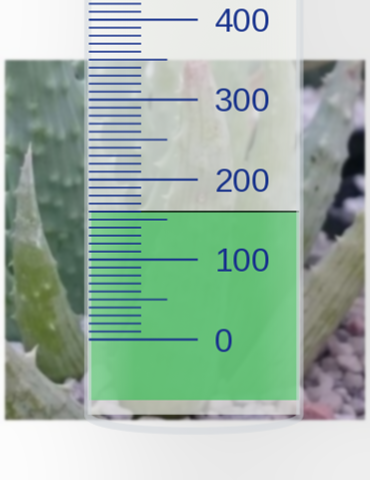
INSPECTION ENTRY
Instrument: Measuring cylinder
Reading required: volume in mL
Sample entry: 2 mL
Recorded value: 160 mL
